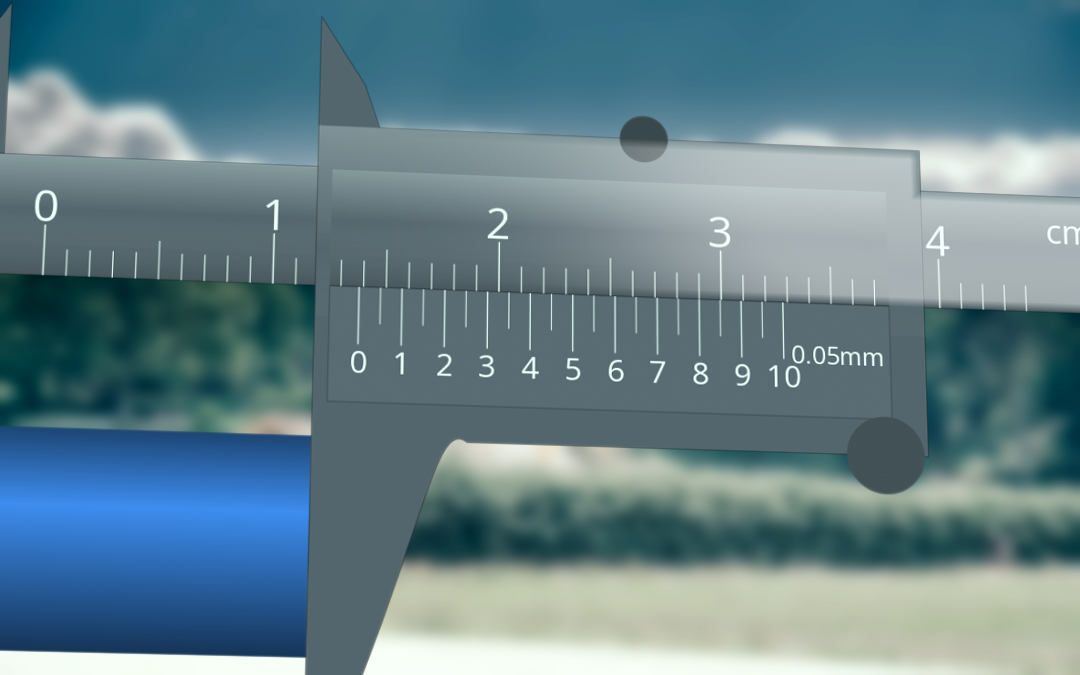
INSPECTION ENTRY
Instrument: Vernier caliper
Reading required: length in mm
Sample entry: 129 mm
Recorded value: 13.8 mm
